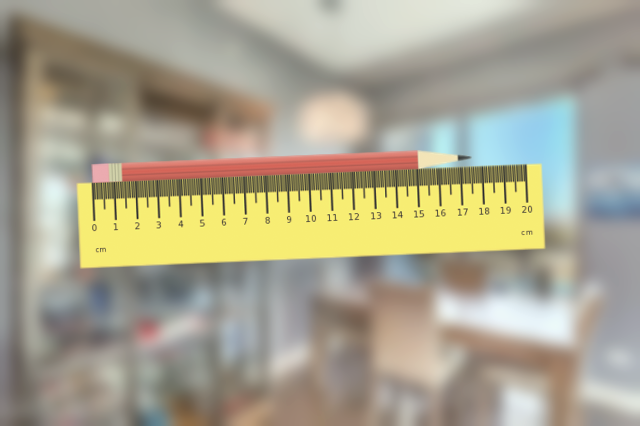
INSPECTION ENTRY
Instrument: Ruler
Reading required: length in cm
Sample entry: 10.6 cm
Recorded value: 17.5 cm
